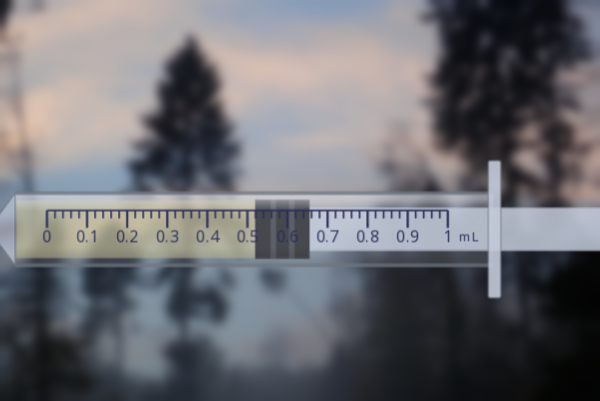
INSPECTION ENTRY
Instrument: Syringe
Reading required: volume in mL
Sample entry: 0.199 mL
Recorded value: 0.52 mL
